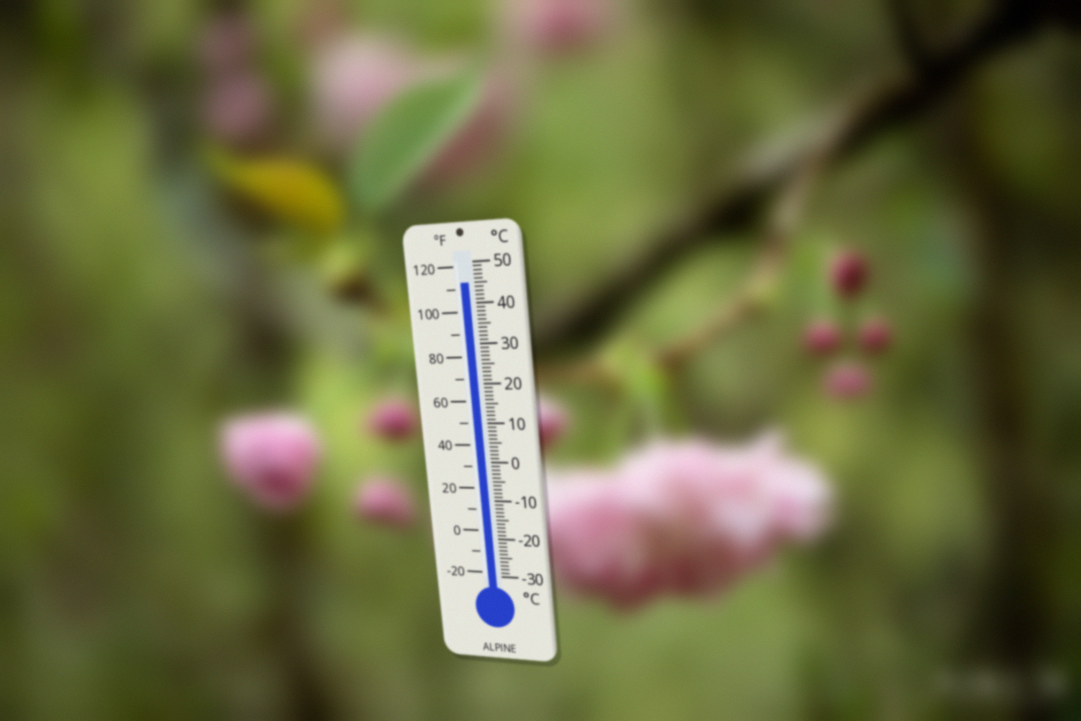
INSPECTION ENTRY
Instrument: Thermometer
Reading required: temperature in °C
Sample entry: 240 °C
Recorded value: 45 °C
